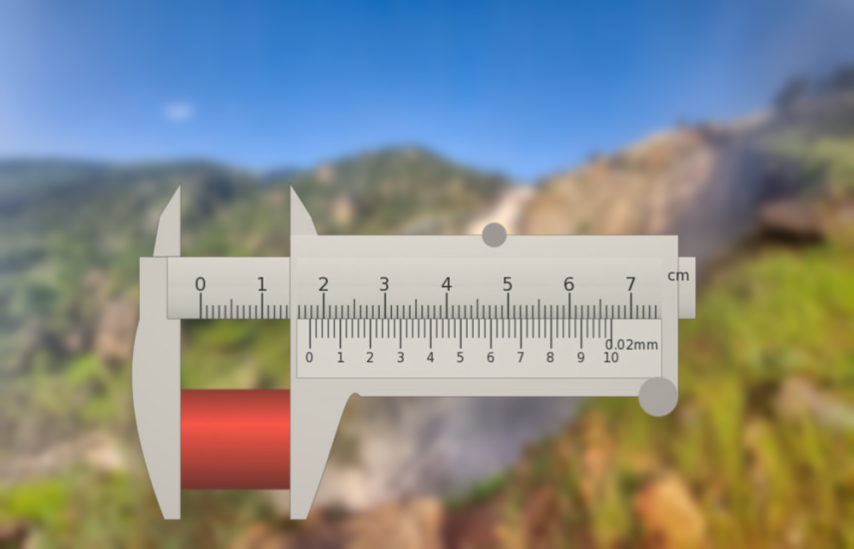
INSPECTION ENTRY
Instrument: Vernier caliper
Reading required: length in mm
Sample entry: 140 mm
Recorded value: 17.8 mm
